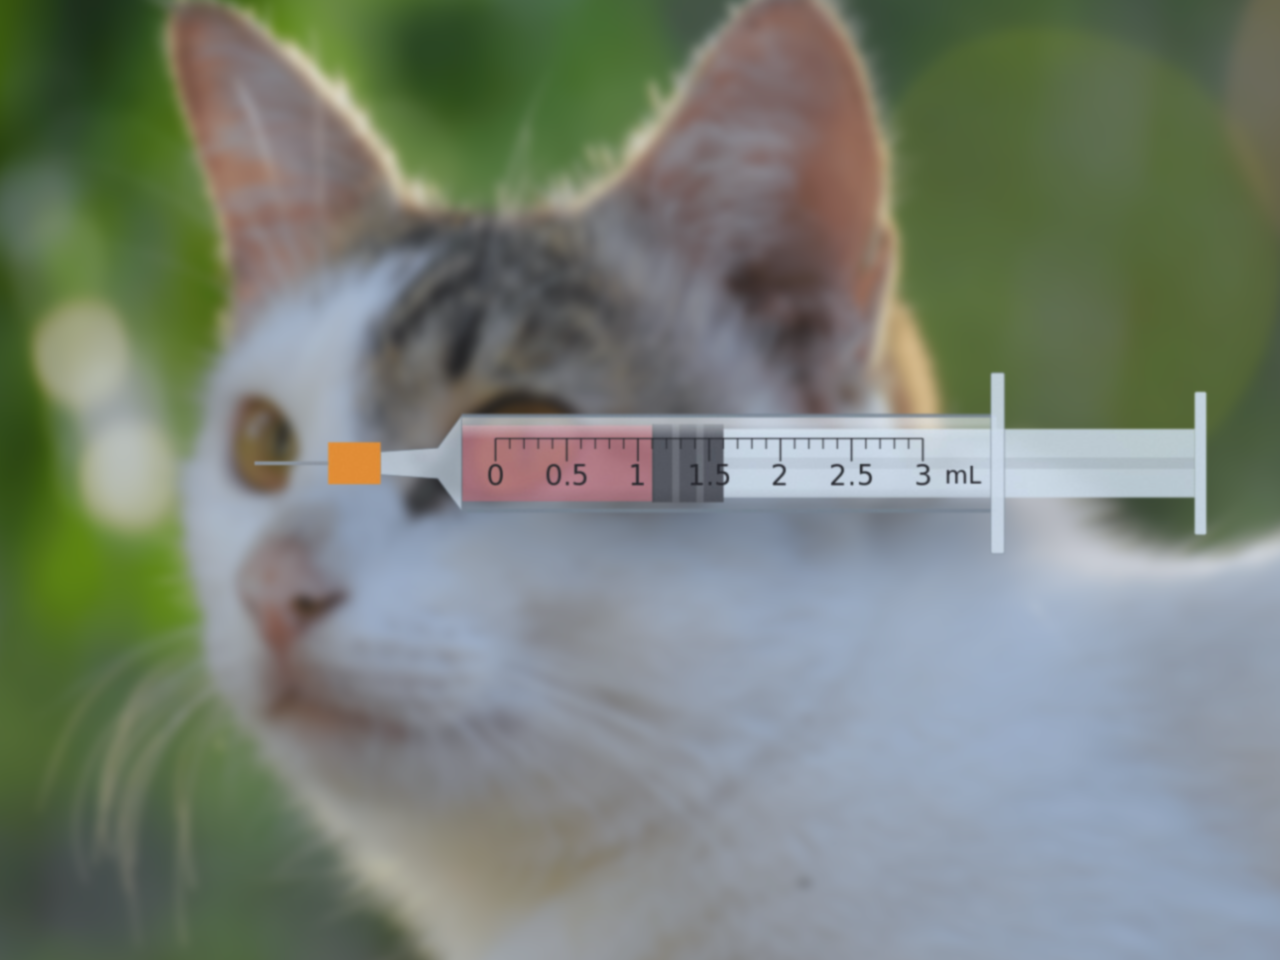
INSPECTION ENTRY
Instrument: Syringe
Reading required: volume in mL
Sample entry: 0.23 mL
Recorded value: 1.1 mL
